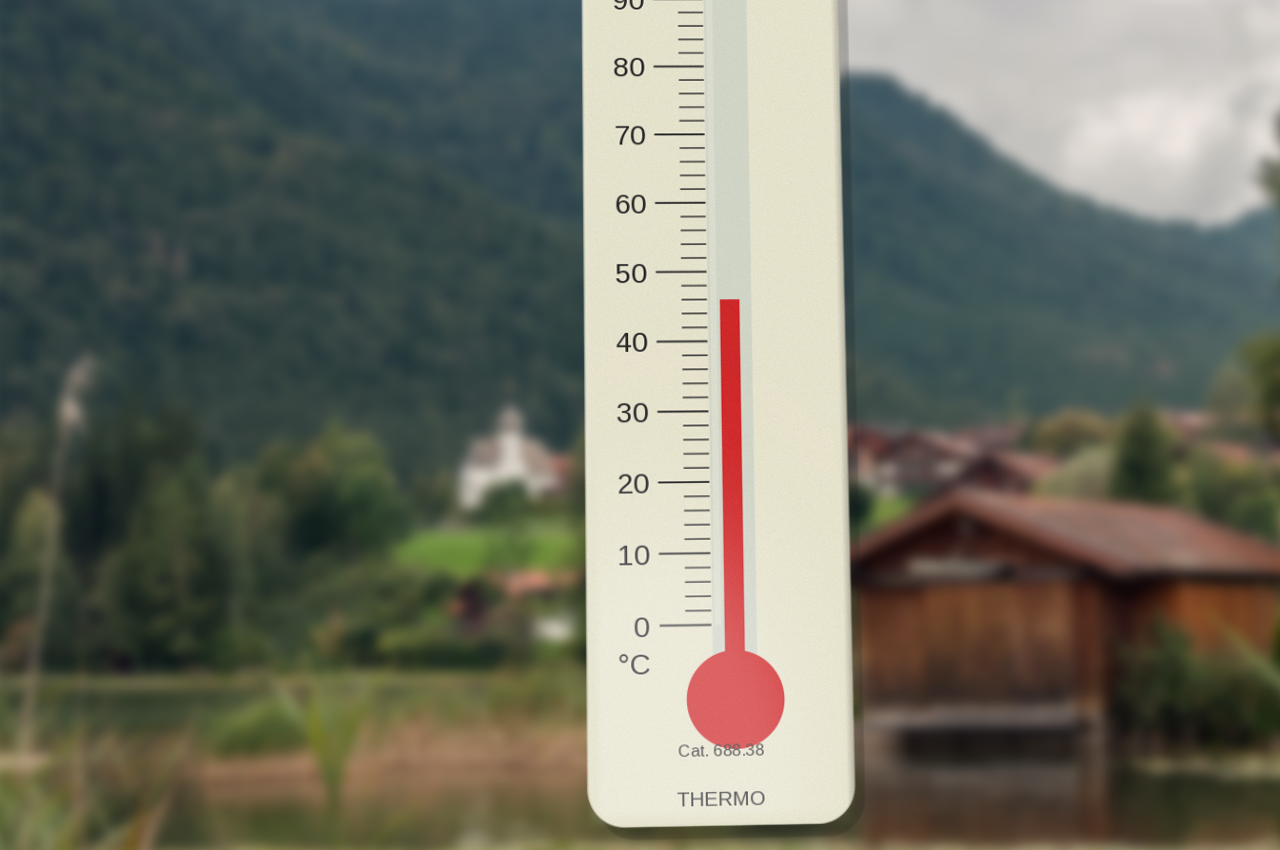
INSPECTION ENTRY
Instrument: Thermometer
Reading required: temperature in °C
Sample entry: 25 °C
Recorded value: 46 °C
